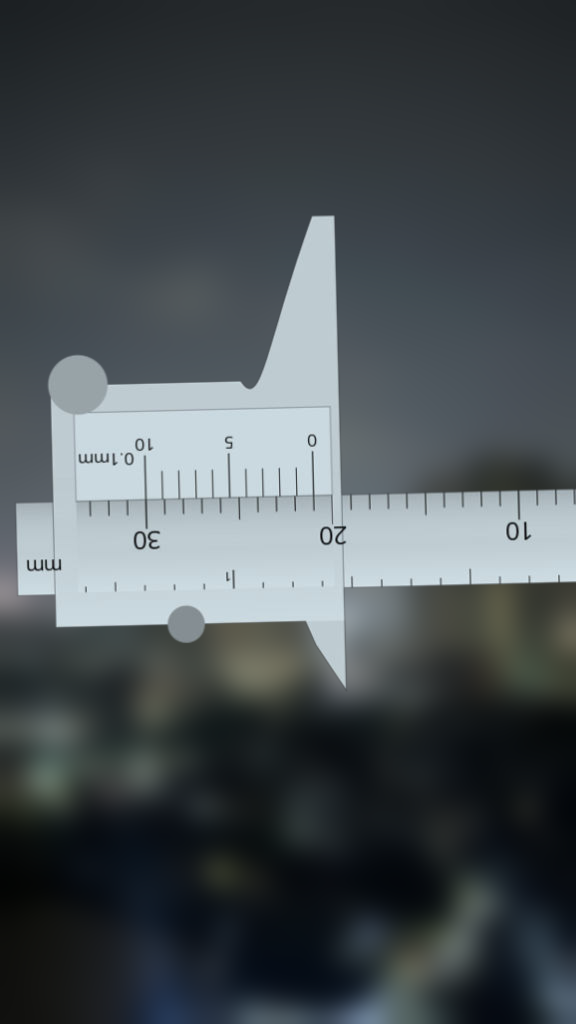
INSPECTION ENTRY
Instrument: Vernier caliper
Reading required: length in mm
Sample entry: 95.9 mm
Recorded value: 21.0 mm
